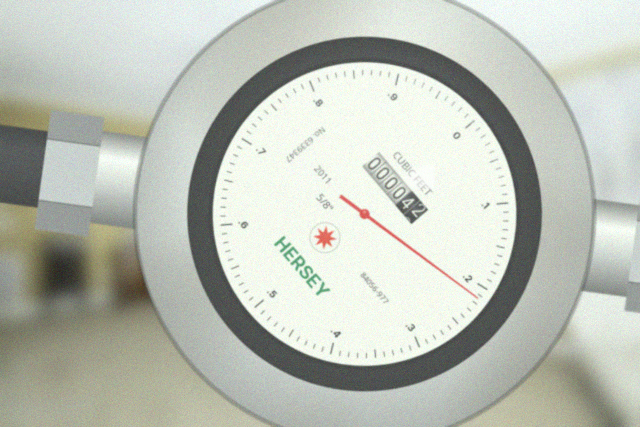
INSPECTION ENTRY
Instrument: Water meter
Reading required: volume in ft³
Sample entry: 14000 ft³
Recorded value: 42.21 ft³
